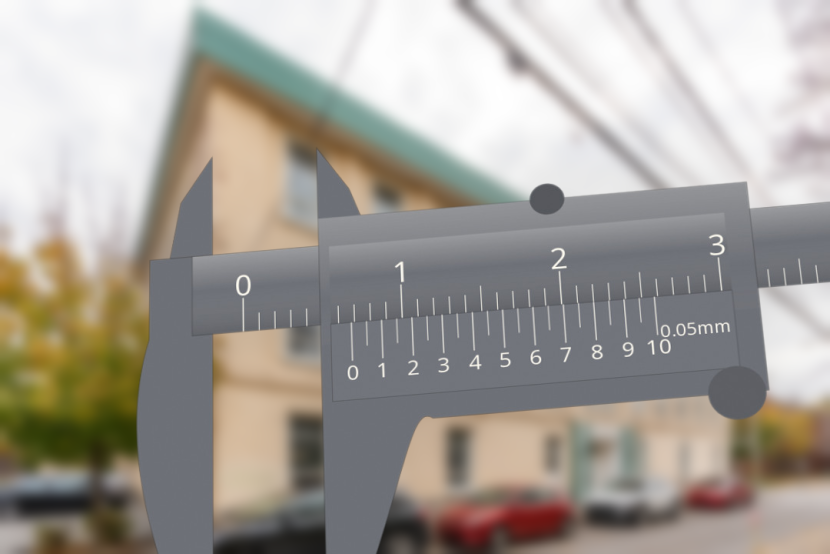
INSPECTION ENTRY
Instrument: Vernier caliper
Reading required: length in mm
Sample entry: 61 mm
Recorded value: 6.8 mm
